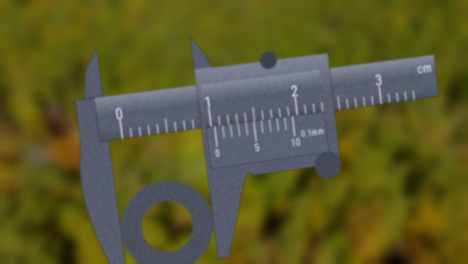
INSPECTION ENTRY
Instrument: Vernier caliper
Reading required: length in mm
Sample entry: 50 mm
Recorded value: 10.4 mm
